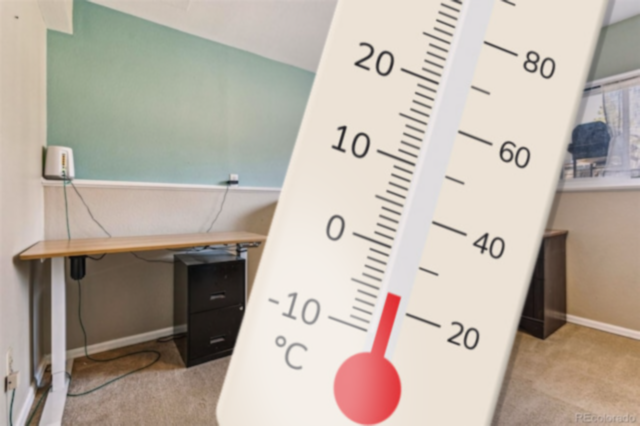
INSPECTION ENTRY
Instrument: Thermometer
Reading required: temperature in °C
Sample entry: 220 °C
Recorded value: -5 °C
